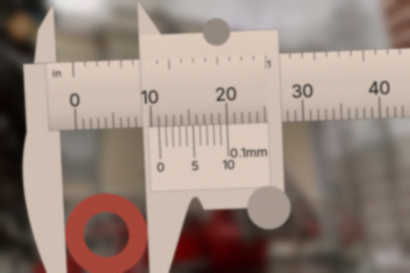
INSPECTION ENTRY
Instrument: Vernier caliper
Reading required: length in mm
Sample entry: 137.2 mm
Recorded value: 11.0 mm
